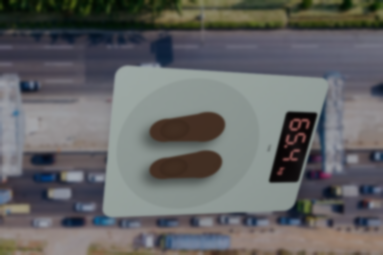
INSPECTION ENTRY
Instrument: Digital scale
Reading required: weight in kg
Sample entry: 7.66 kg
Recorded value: 65.4 kg
